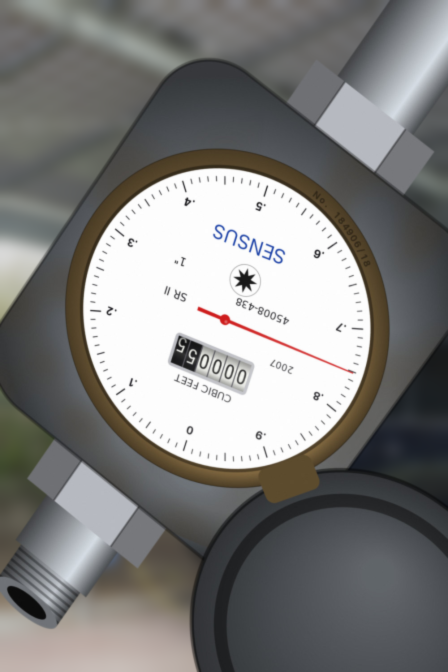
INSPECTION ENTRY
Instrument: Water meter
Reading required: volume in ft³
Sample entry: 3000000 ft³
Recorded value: 54.75 ft³
